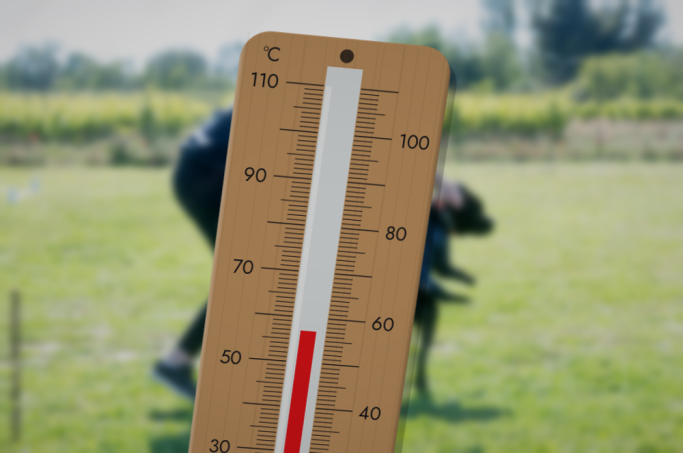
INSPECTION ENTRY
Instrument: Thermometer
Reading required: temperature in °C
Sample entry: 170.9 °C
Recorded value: 57 °C
